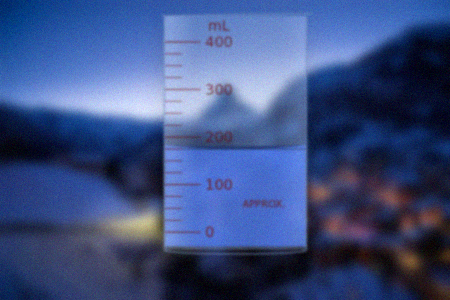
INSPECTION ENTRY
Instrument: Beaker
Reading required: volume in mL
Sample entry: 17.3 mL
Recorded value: 175 mL
